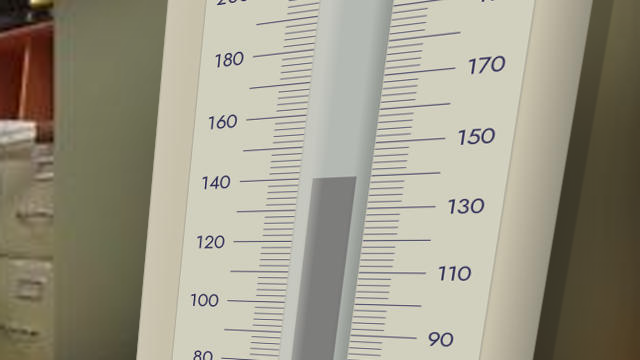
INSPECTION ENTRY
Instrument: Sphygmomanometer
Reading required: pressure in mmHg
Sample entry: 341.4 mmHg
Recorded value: 140 mmHg
